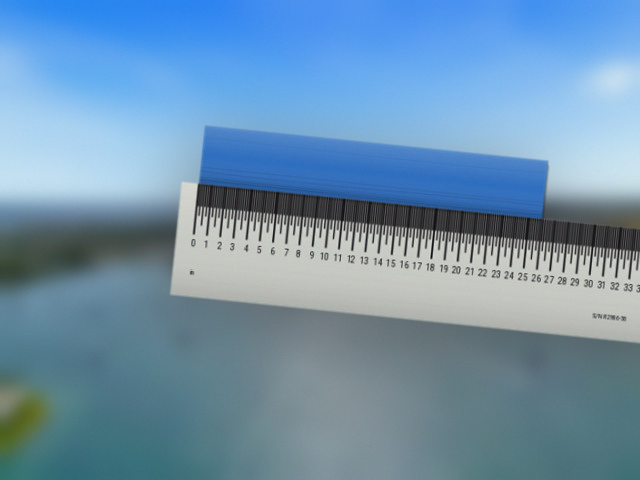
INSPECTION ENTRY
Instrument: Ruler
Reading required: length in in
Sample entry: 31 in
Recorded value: 26 in
